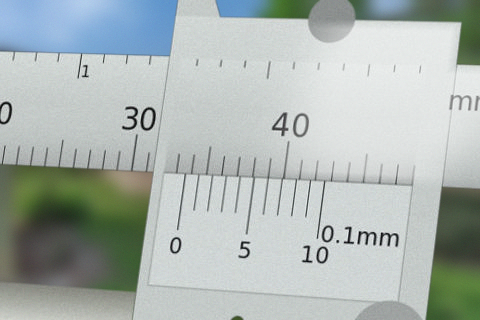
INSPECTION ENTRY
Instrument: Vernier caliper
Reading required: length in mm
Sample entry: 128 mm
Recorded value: 33.6 mm
